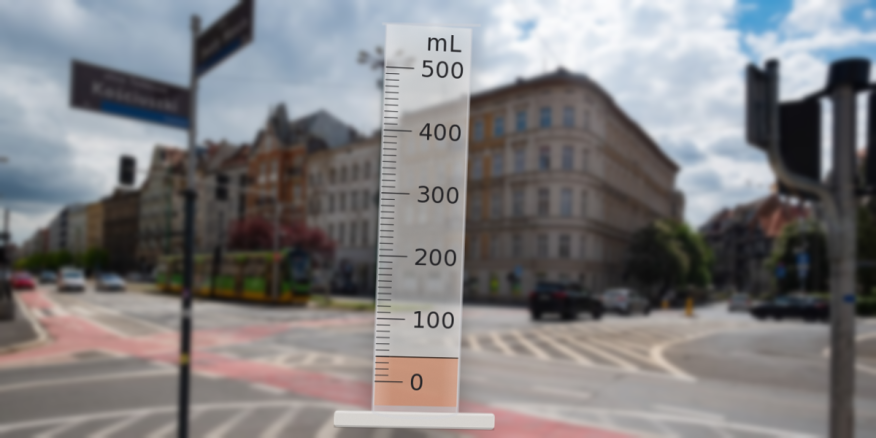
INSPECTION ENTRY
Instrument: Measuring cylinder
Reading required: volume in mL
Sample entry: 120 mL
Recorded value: 40 mL
